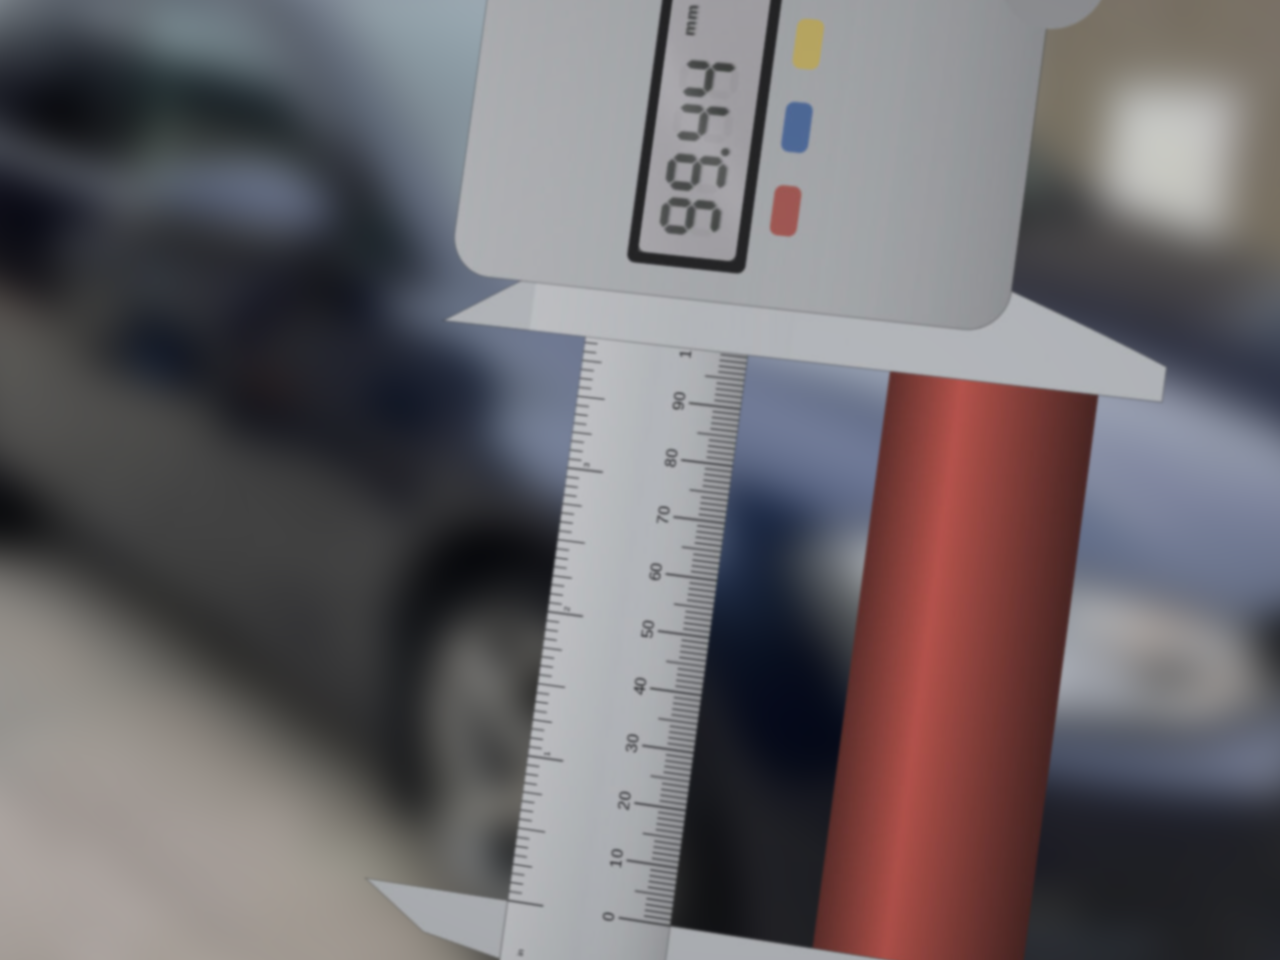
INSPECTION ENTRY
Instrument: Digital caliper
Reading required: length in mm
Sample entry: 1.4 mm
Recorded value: 99.44 mm
